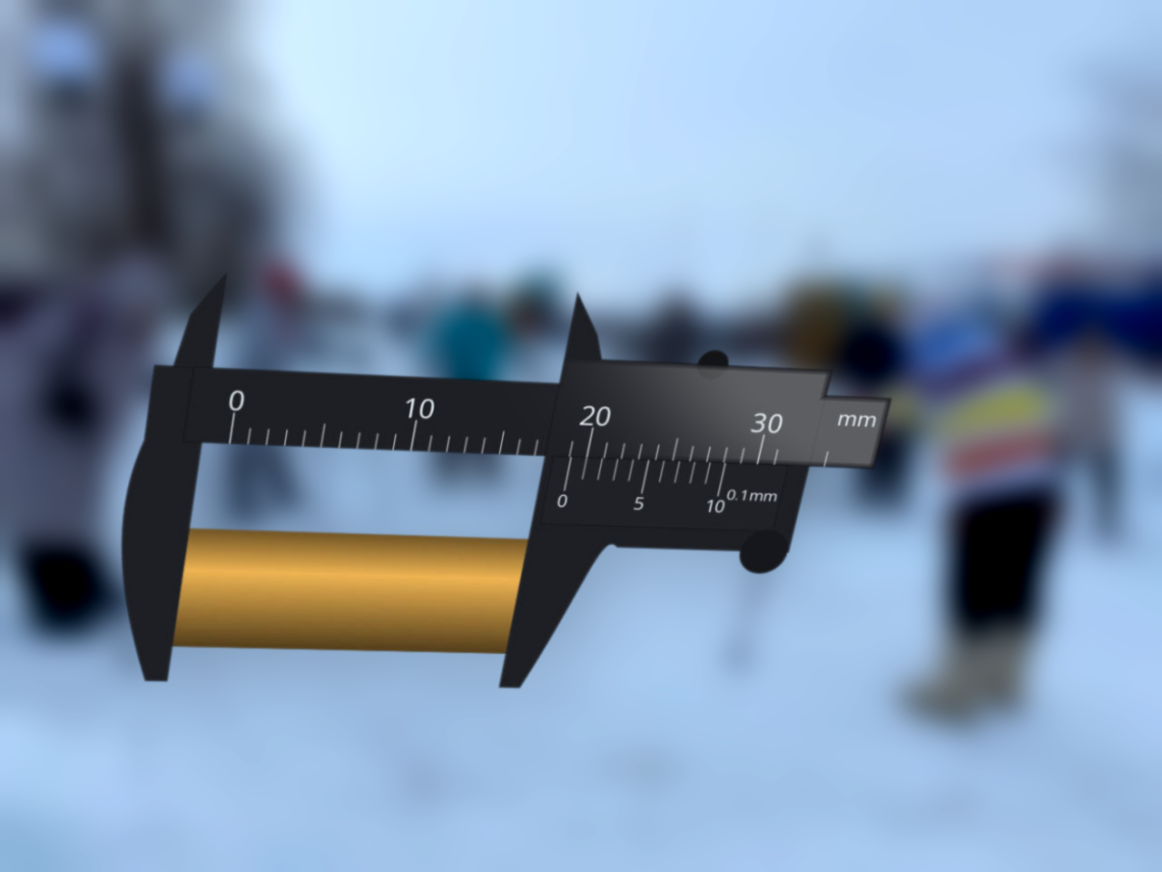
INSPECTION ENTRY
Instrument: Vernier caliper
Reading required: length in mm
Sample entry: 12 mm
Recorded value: 19.1 mm
